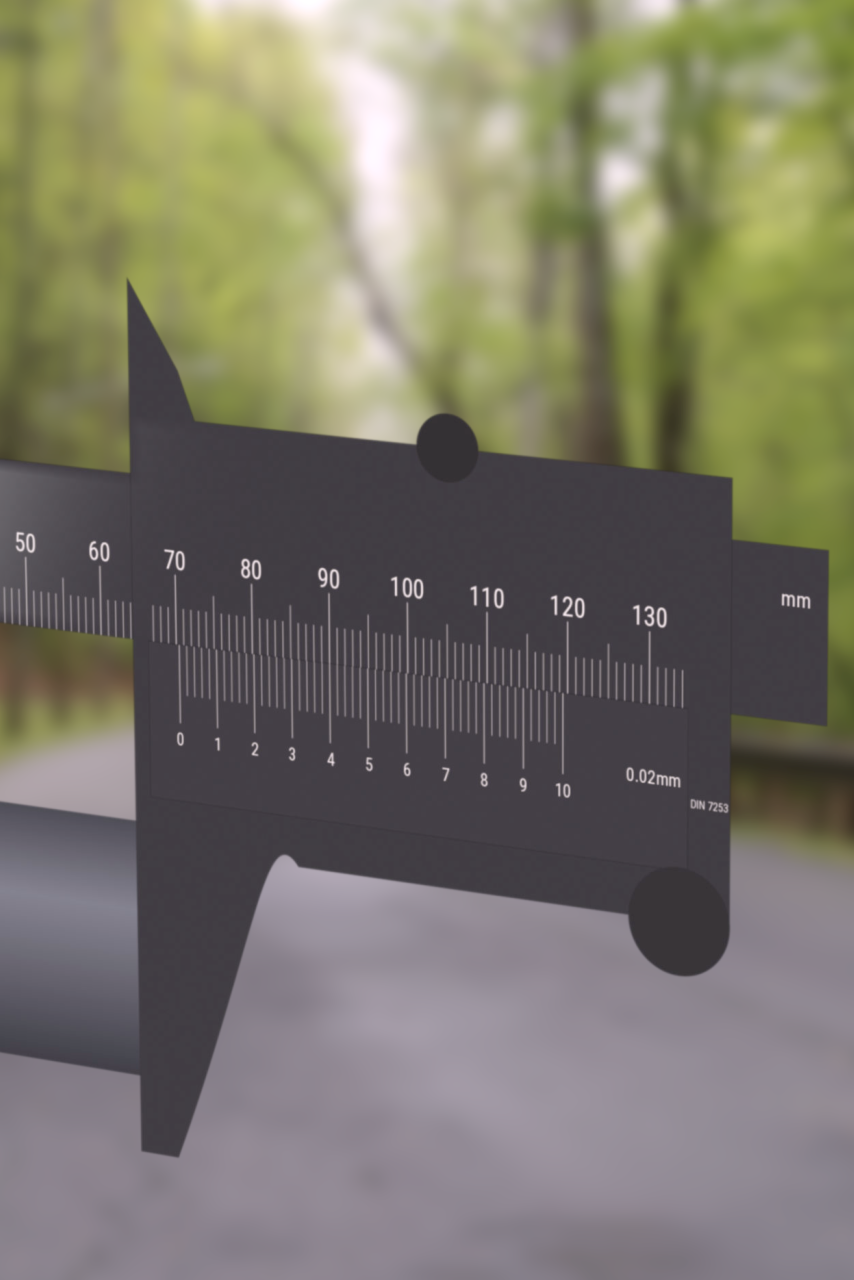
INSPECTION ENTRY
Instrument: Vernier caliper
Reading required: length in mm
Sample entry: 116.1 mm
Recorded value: 70.4 mm
